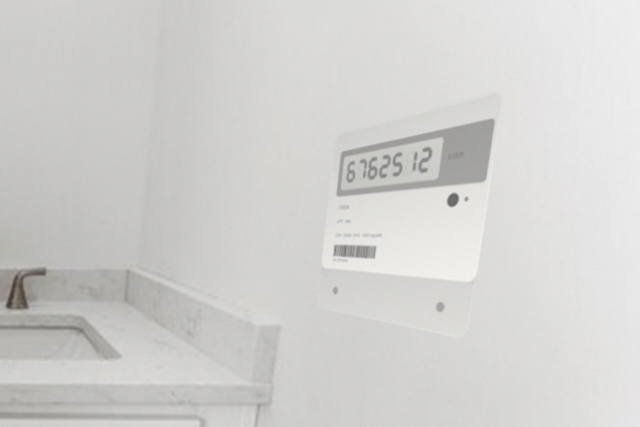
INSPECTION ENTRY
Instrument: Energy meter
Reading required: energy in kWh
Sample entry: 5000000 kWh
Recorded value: 6762512 kWh
